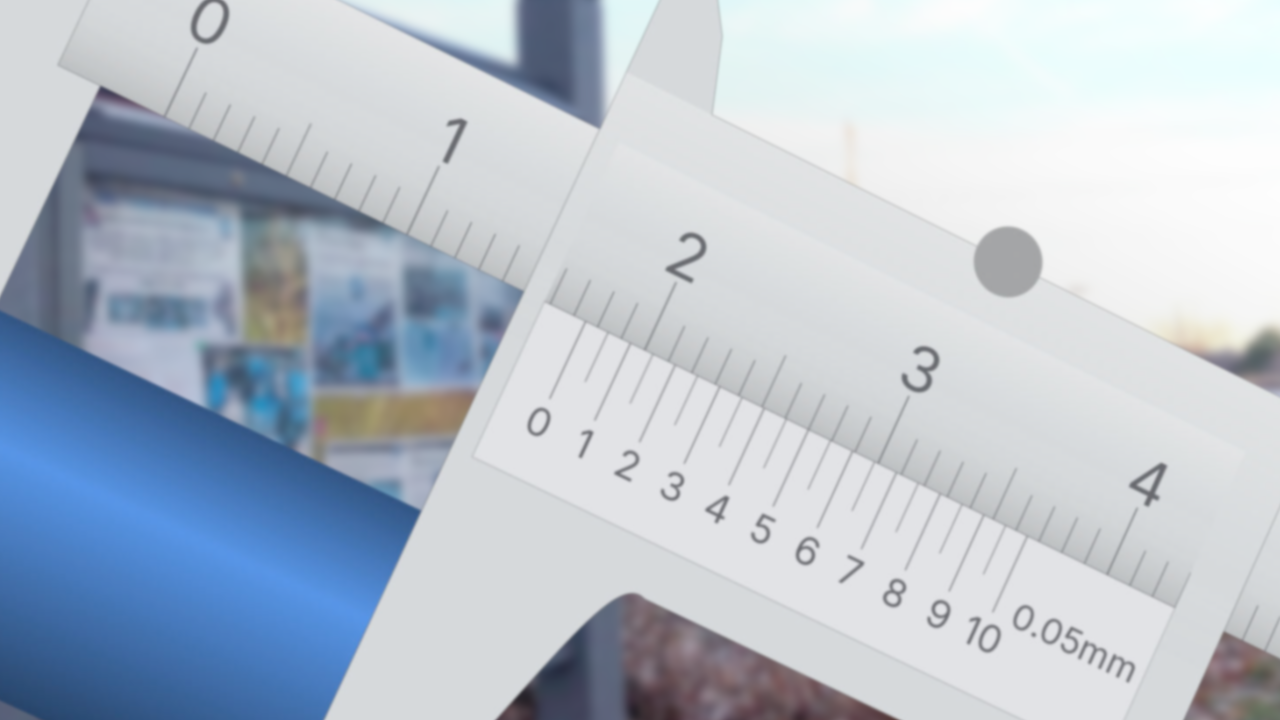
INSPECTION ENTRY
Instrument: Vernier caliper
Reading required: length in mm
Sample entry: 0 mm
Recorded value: 17.5 mm
